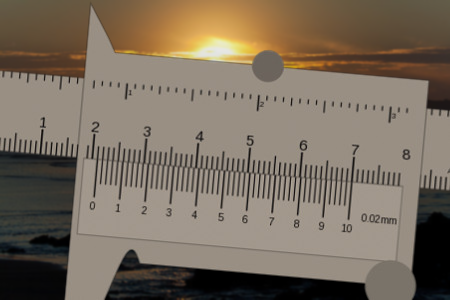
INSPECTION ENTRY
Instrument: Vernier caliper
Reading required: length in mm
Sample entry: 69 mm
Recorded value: 21.0 mm
